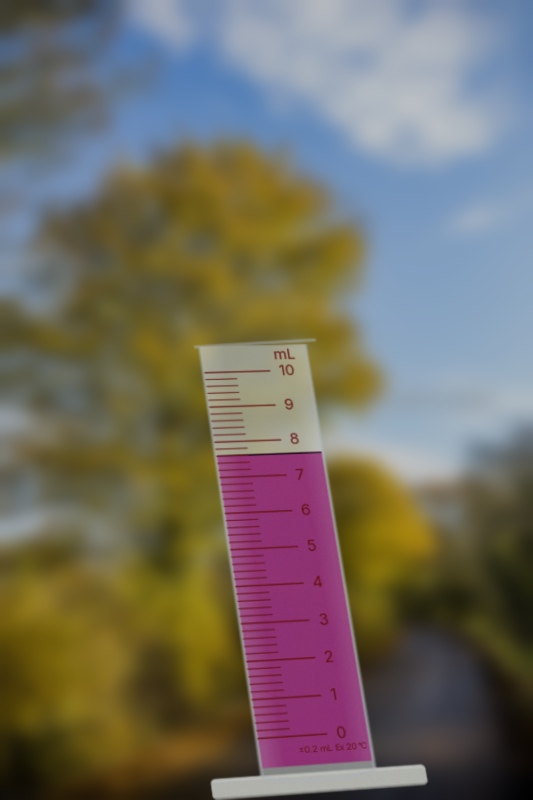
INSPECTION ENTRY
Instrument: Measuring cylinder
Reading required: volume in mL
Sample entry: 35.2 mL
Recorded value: 7.6 mL
